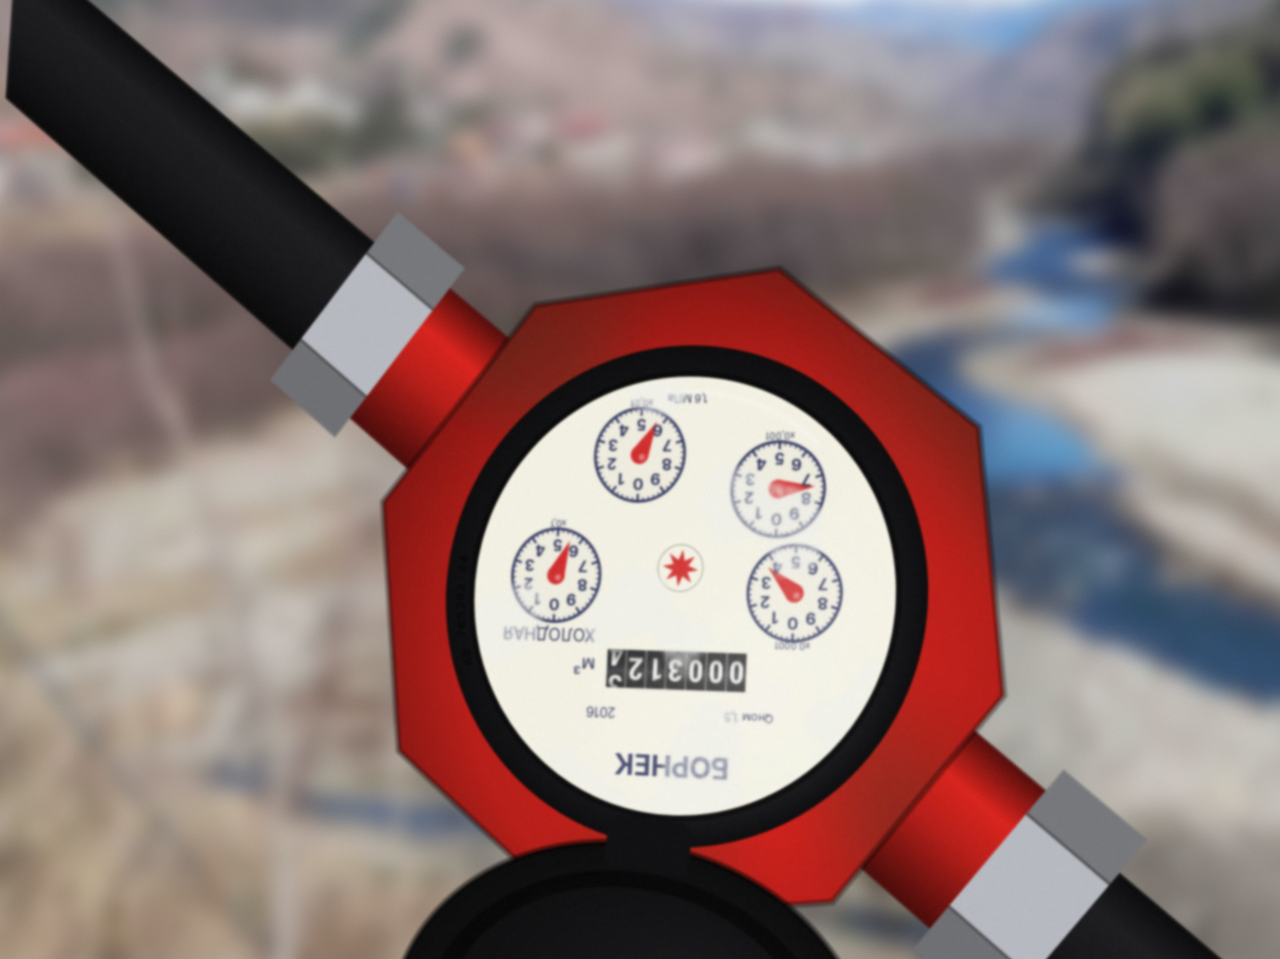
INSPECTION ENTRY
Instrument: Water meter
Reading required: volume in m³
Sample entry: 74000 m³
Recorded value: 3123.5573 m³
